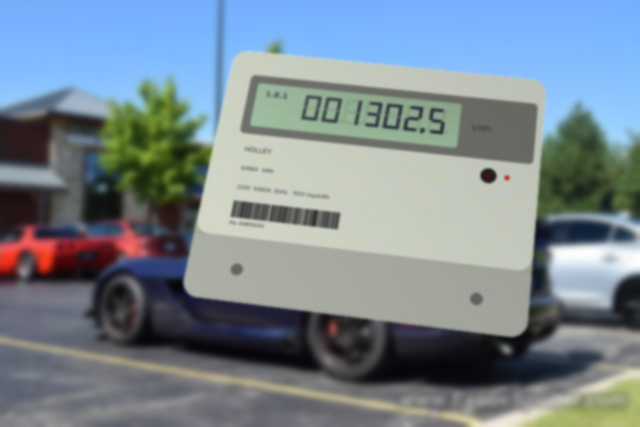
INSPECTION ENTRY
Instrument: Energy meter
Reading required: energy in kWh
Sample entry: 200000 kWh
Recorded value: 1302.5 kWh
